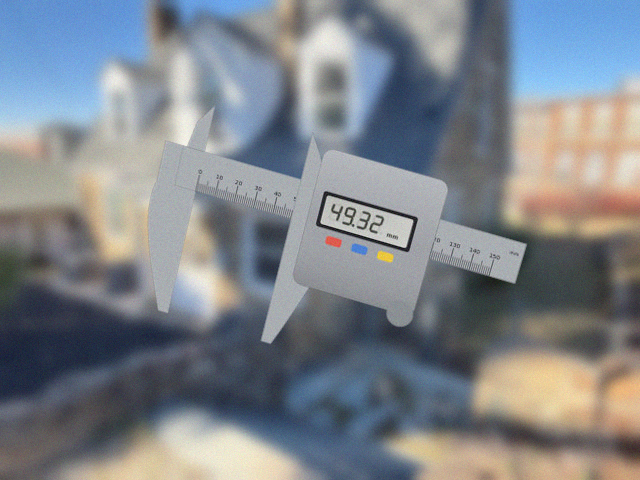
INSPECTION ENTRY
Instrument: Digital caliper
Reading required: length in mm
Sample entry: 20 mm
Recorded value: 49.32 mm
